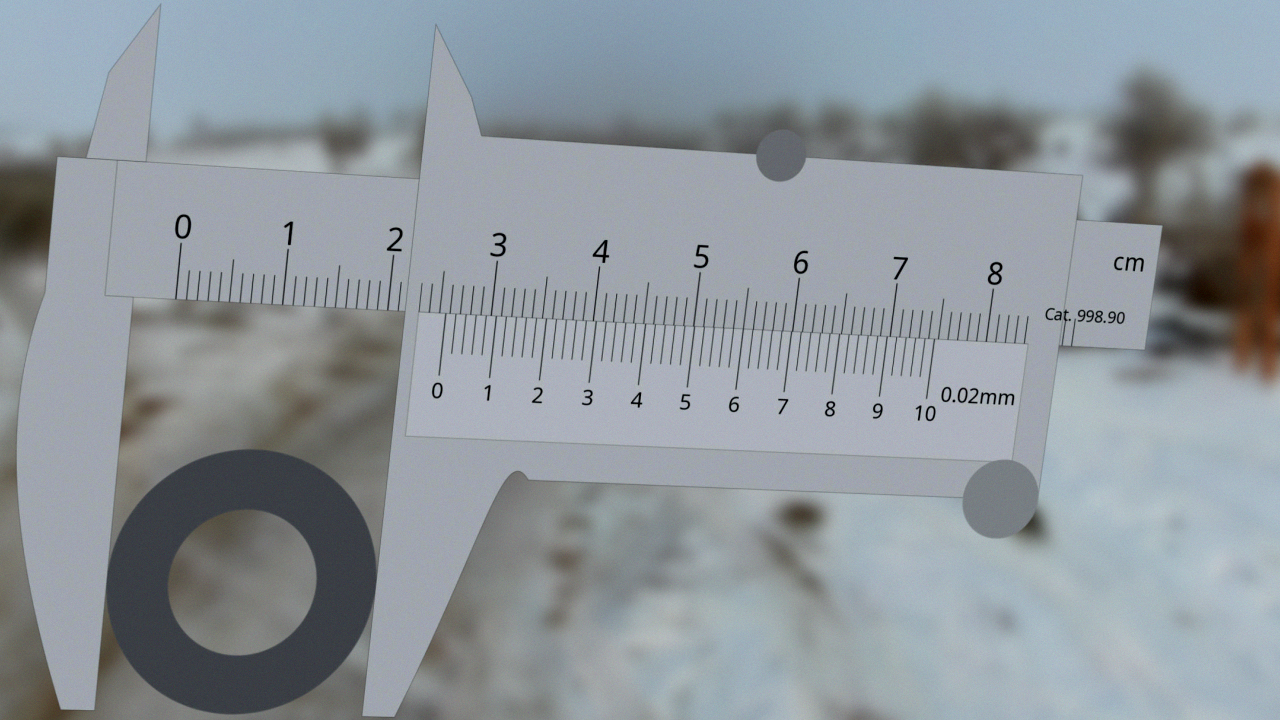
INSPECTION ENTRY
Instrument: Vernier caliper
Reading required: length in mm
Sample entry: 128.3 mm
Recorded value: 25.6 mm
